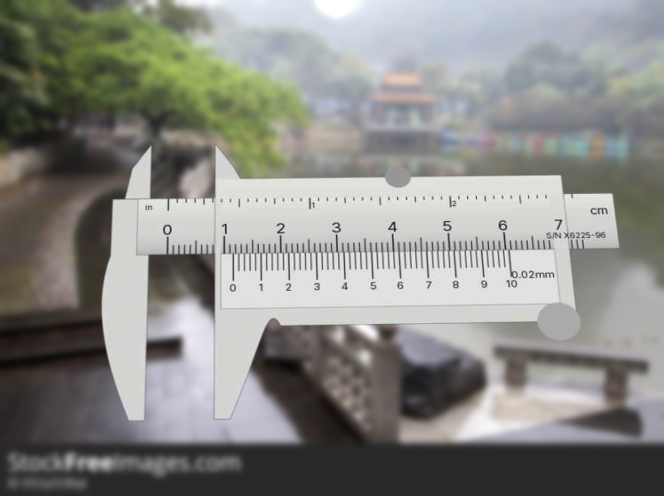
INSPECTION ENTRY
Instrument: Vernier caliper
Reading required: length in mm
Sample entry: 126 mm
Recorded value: 11.6 mm
